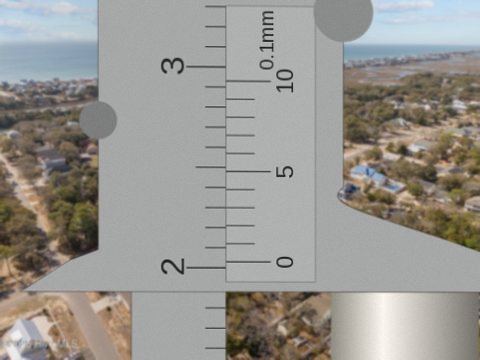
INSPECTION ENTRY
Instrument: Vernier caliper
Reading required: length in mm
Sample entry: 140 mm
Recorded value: 20.3 mm
